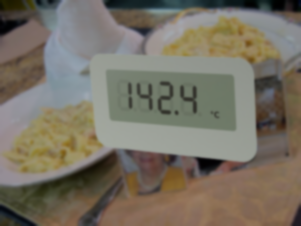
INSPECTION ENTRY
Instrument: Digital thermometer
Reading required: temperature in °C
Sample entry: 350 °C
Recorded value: 142.4 °C
